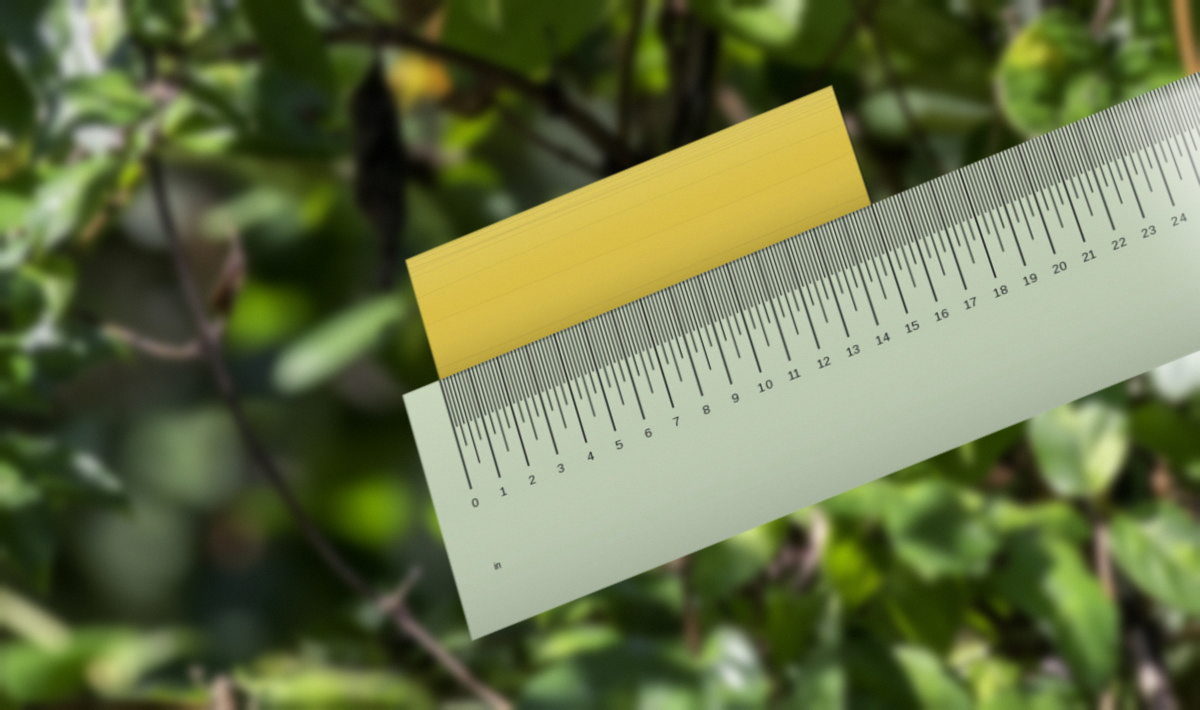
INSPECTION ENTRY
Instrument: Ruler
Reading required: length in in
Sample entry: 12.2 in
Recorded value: 15 in
